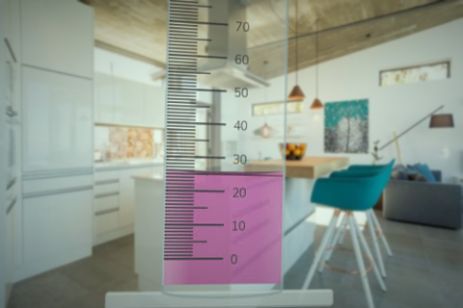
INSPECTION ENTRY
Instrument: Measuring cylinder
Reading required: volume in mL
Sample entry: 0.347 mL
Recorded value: 25 mL
